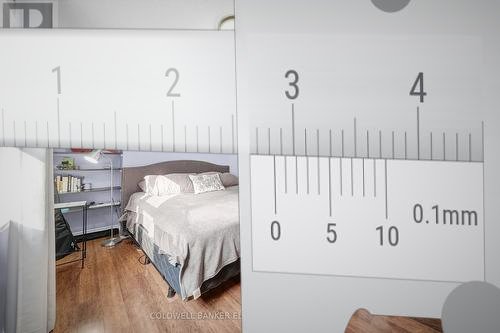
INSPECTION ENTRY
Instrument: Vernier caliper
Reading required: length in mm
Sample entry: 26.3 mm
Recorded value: 28.4 mm
